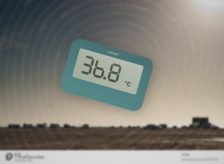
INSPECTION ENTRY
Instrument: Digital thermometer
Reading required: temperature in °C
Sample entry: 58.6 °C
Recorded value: 36.8 °C
